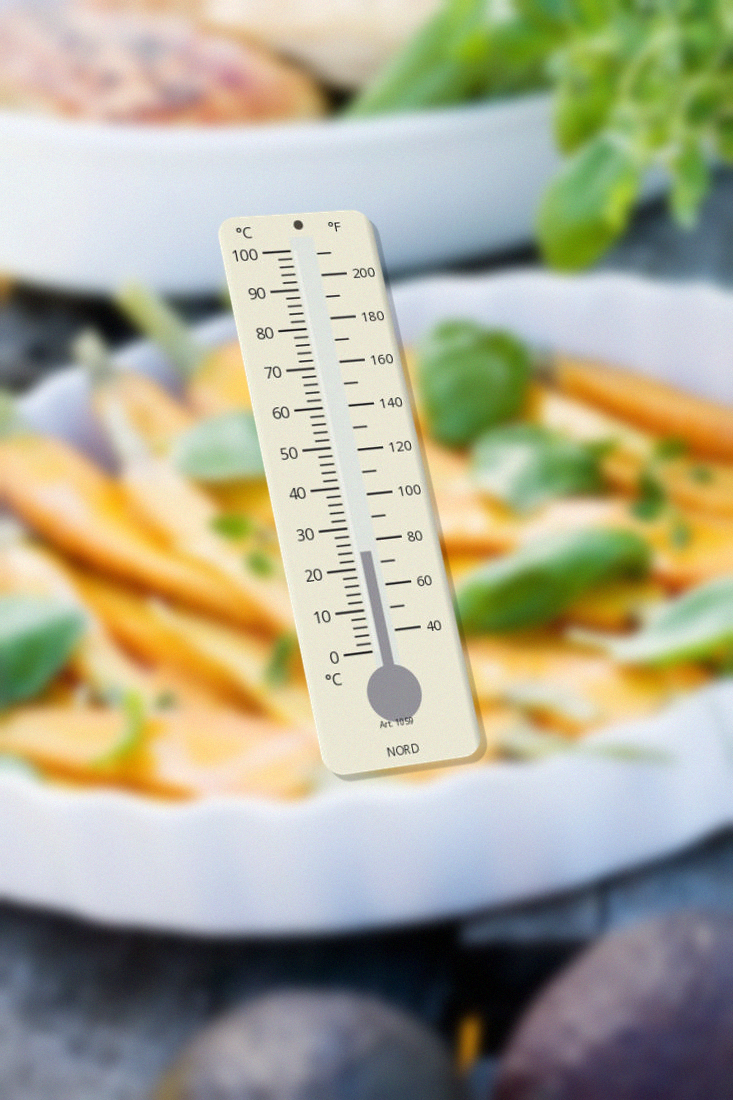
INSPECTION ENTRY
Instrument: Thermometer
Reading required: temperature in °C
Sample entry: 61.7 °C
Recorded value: 24 °C
